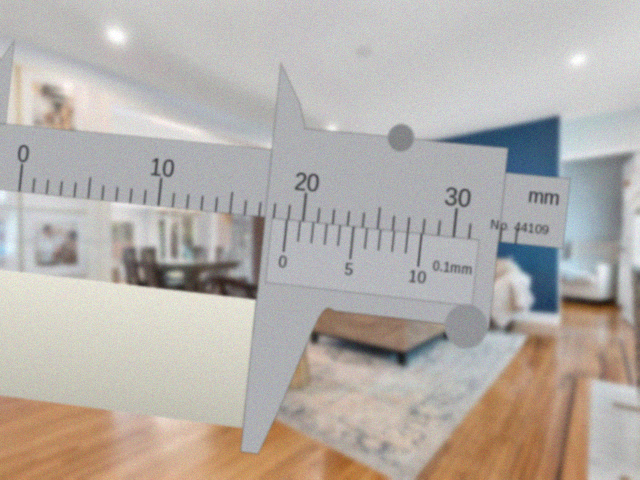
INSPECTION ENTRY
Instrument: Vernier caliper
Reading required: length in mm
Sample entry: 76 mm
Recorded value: 18.9 mm
